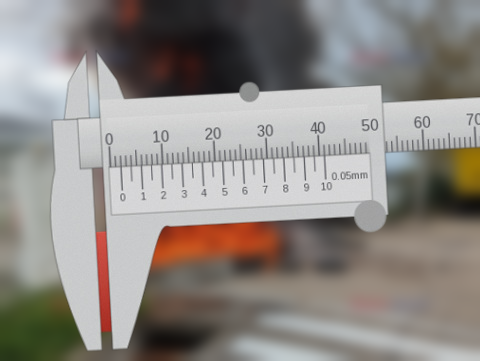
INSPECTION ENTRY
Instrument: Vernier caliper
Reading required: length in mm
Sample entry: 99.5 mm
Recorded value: 2.0 mm
